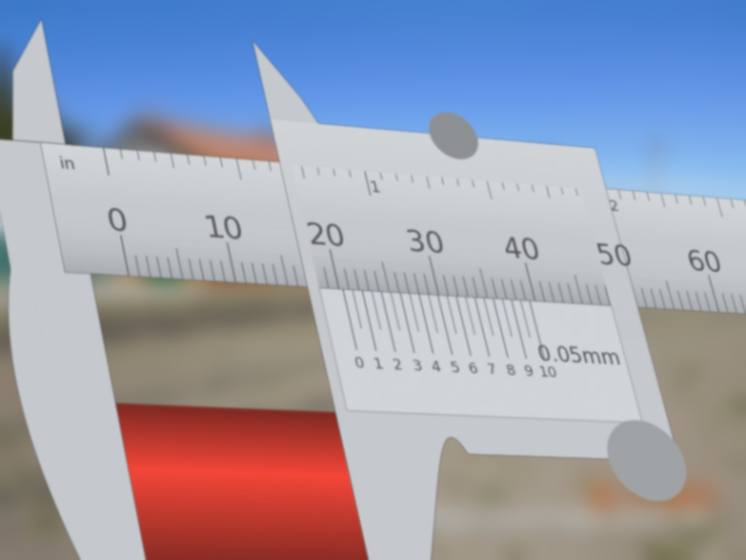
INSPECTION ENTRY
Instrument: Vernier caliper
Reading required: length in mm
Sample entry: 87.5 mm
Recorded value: 20.4 mm
